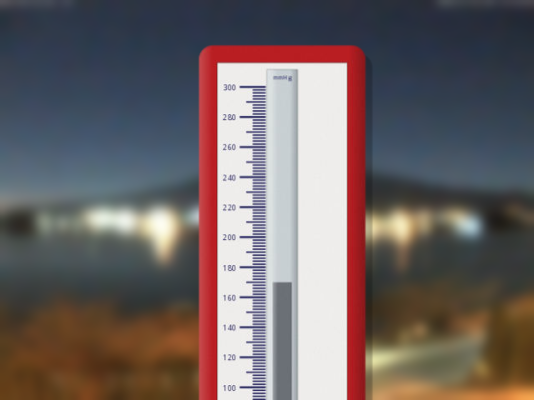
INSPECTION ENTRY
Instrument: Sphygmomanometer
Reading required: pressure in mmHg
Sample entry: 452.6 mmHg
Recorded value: 170 mmHg
